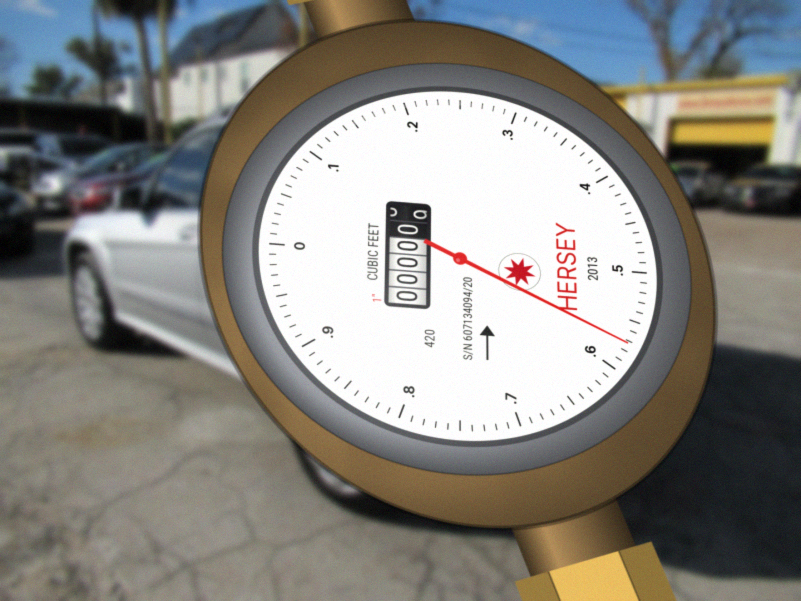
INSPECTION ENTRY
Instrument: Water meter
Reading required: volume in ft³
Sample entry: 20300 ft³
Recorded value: 8.57 ft³
